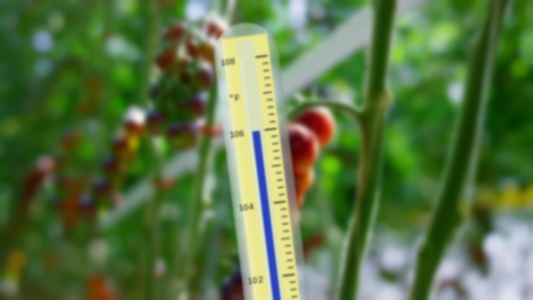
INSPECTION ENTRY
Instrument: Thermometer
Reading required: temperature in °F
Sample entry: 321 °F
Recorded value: 106 °F
